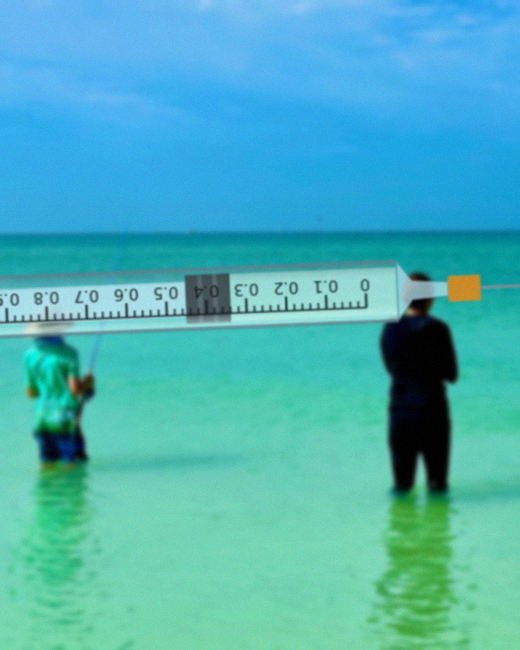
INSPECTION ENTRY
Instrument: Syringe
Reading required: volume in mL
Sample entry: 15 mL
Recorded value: 0.34 mL
